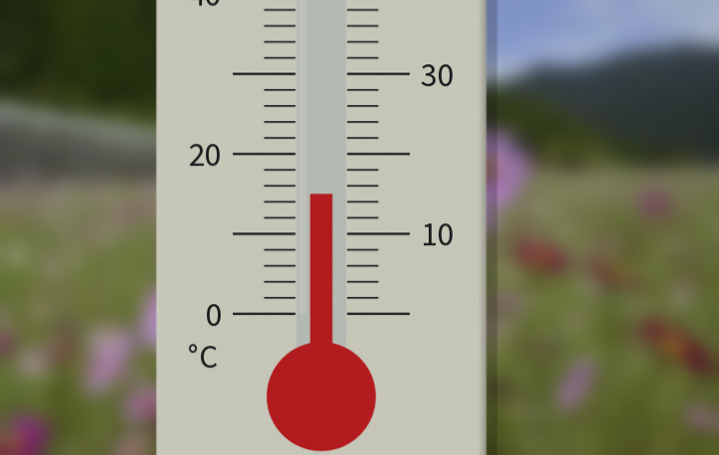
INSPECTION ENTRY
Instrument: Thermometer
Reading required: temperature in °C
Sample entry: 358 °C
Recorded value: 15 °C
